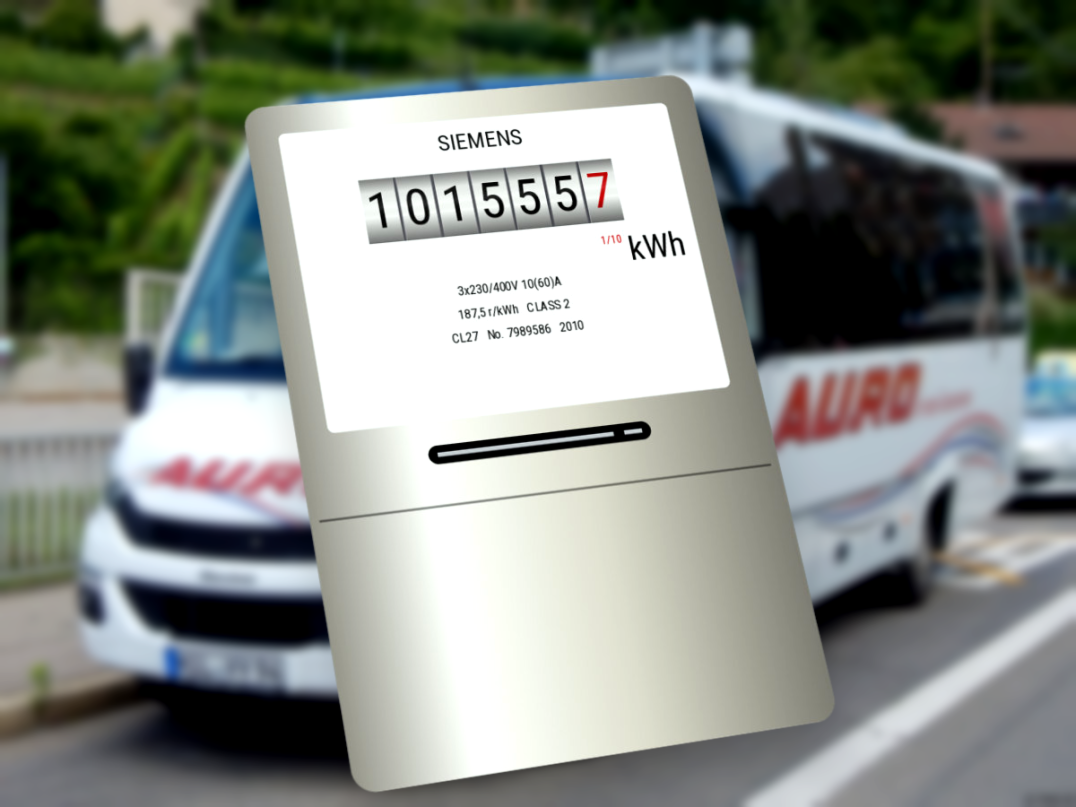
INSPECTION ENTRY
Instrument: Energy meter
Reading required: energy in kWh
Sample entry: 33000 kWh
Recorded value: 101555.7 kWh
